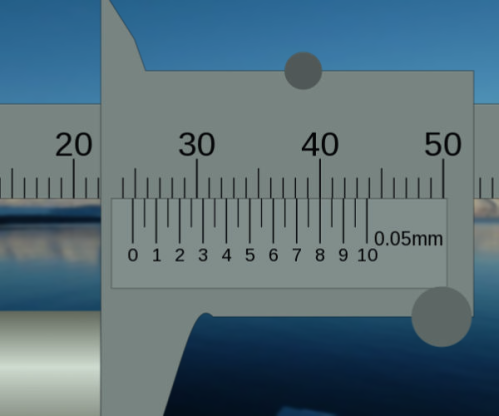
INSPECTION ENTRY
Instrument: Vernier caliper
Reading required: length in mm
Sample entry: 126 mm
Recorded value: 24.8 mm
